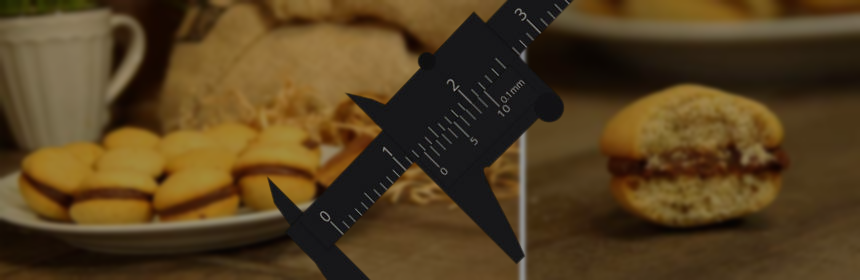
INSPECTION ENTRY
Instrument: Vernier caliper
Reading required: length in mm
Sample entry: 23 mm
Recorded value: 12.8 mm
